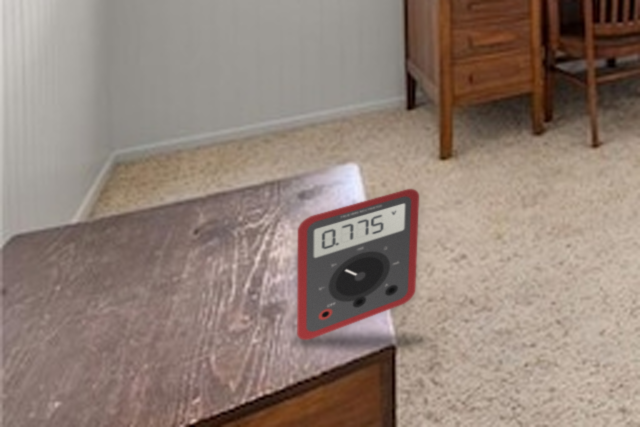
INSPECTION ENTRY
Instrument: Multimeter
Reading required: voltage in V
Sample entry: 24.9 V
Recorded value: 0.775 V
